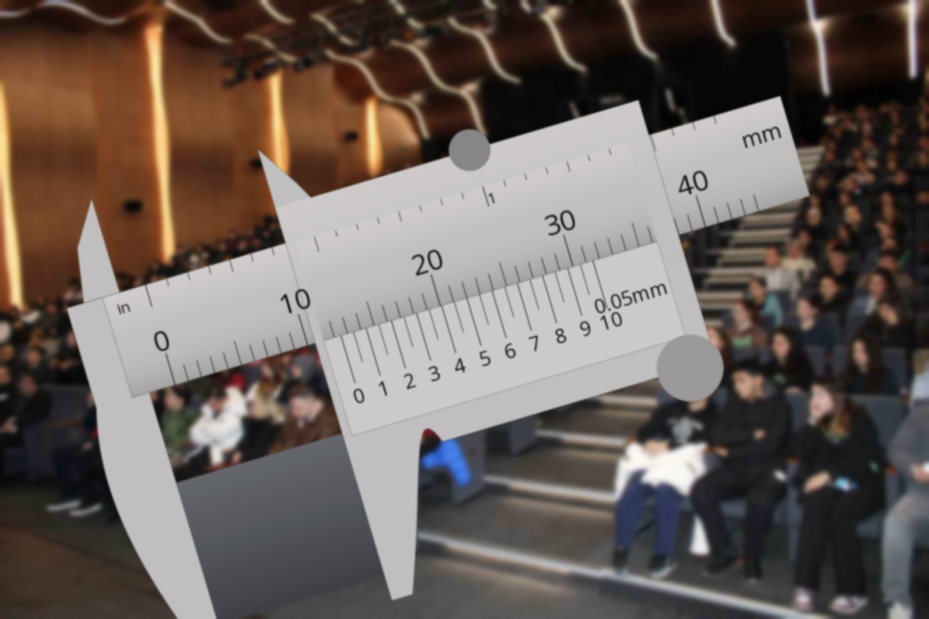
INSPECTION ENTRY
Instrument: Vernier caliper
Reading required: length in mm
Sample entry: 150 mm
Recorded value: 12.5 mm
